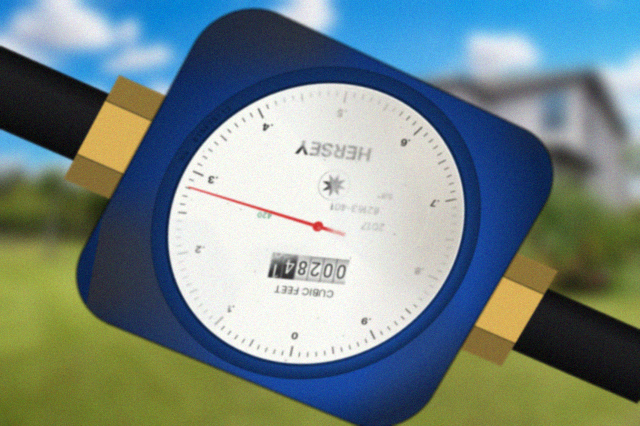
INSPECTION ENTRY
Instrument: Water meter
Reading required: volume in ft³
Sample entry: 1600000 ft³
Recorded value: 2841.28 ft³
